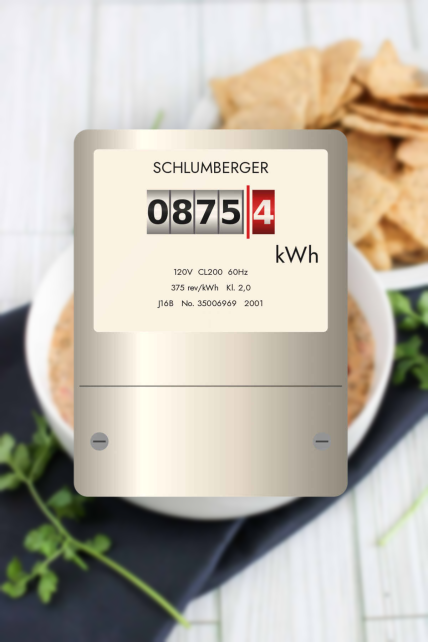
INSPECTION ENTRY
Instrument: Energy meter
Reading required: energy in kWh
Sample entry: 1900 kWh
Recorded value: 875.4 kWh
